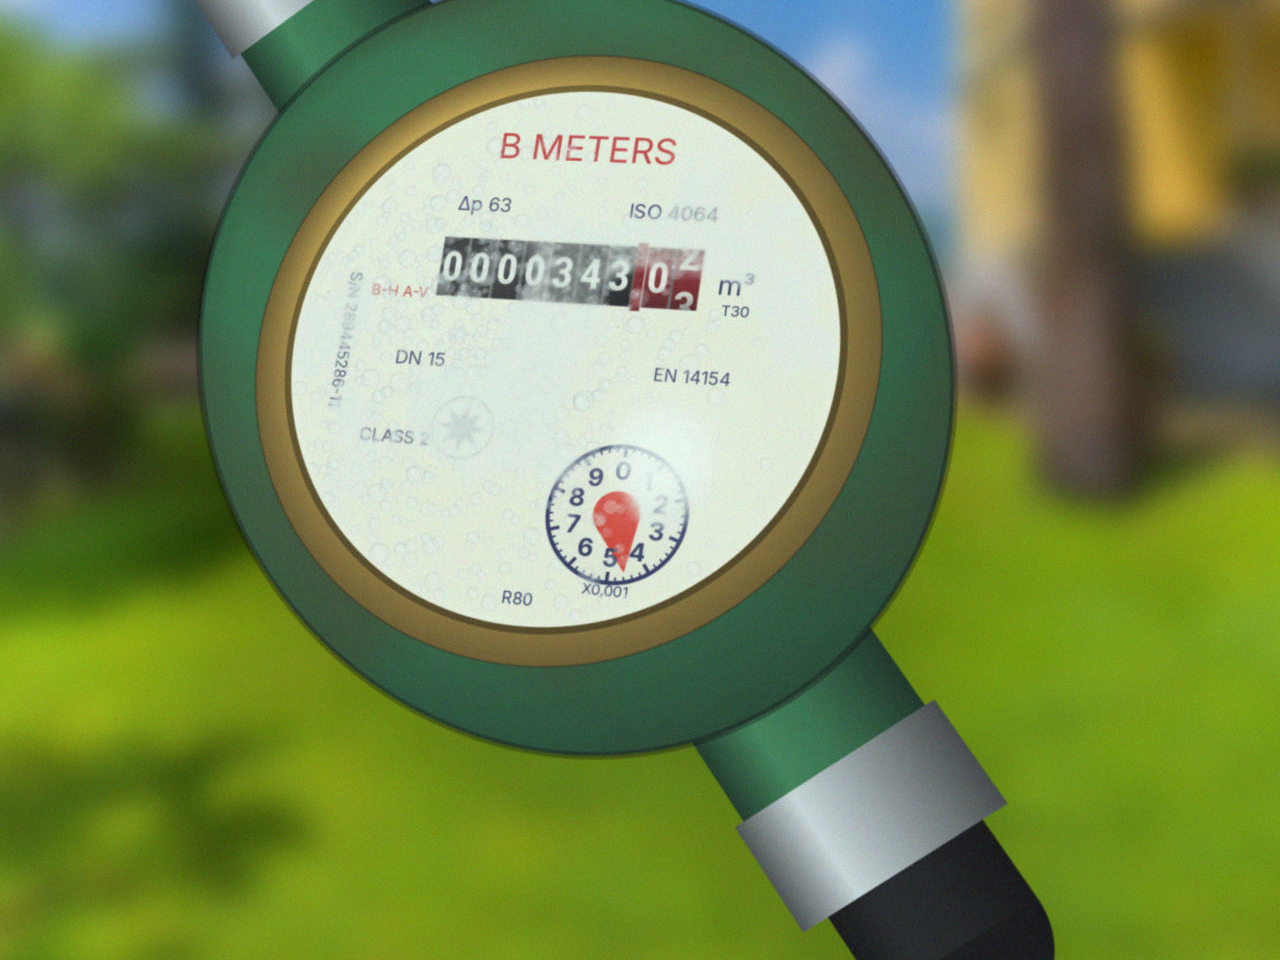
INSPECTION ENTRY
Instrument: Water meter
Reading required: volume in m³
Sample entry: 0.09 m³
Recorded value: 343.024 m³
